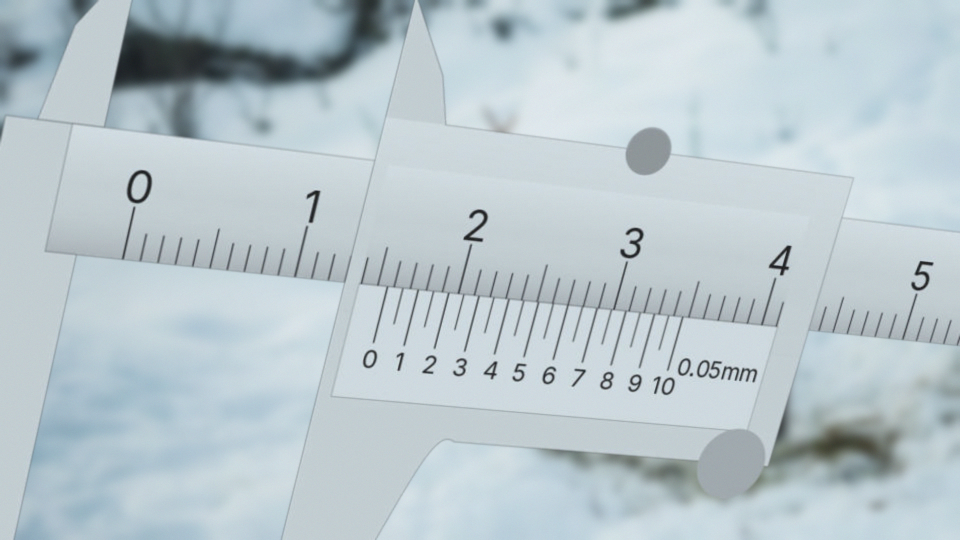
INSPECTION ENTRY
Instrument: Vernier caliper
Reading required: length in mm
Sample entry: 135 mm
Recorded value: 15.6 mm
